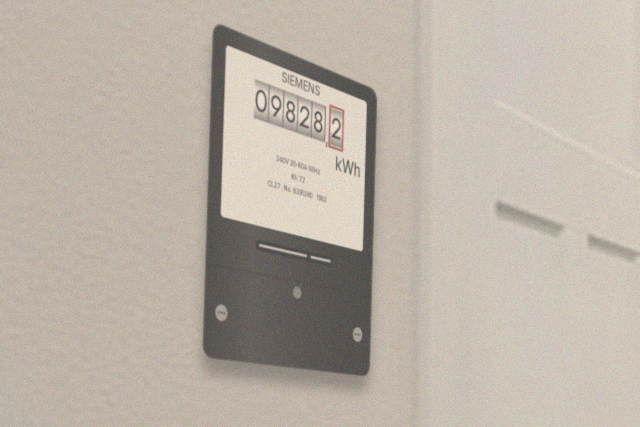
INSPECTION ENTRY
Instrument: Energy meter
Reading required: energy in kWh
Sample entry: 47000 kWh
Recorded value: 9828.2 kWh
